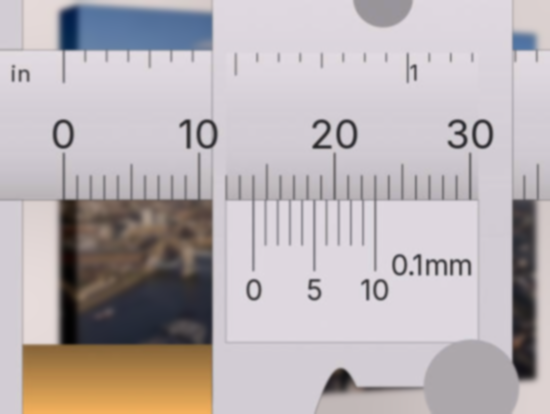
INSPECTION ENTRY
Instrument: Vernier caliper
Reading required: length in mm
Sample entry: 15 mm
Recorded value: 14.0 mm
